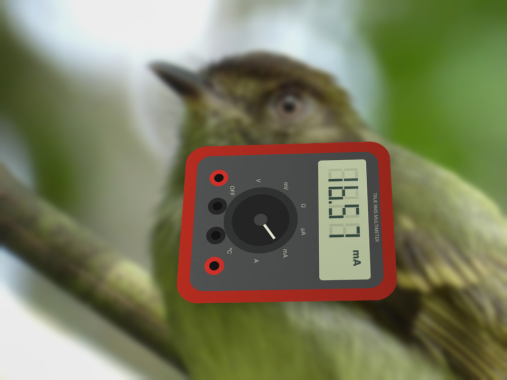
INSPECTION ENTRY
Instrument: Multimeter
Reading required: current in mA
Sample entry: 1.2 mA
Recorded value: 16.57 mA
